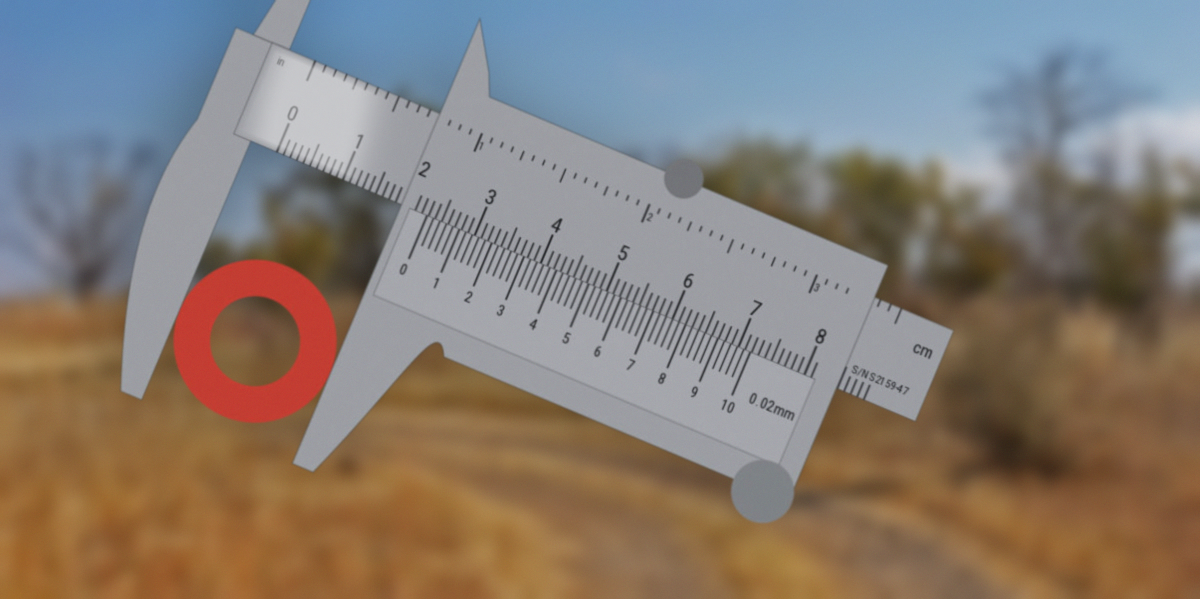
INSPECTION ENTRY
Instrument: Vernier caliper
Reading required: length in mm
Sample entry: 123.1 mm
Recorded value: 22.8 mm
